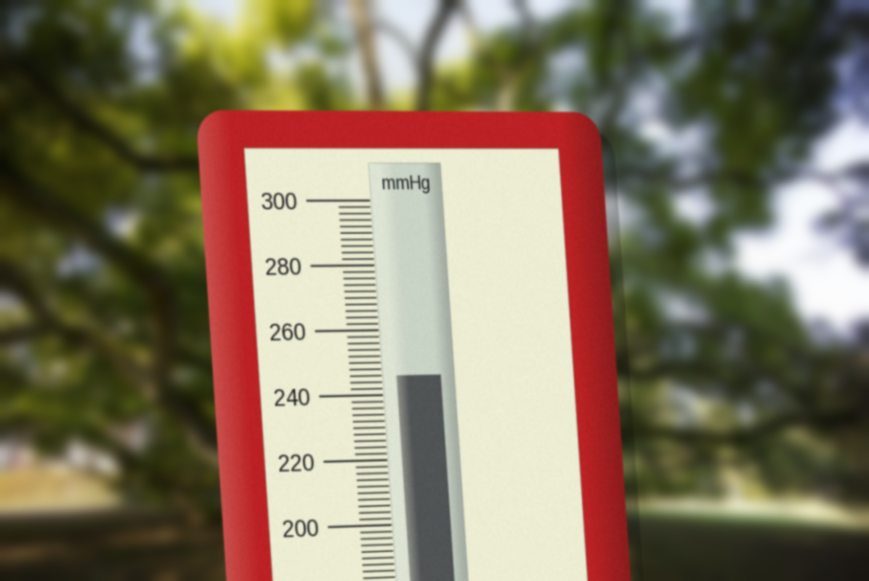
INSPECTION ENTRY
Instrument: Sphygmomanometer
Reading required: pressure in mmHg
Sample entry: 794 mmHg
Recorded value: 246 mmHg
